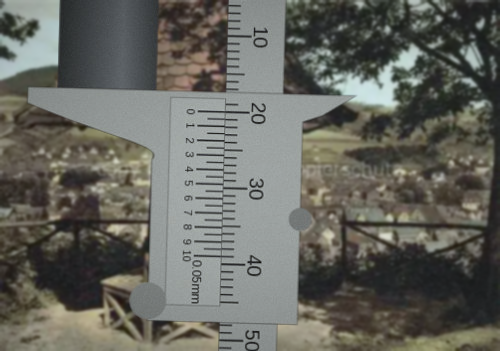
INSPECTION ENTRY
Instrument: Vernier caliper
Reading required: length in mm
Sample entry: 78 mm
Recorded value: 20.0 mm
